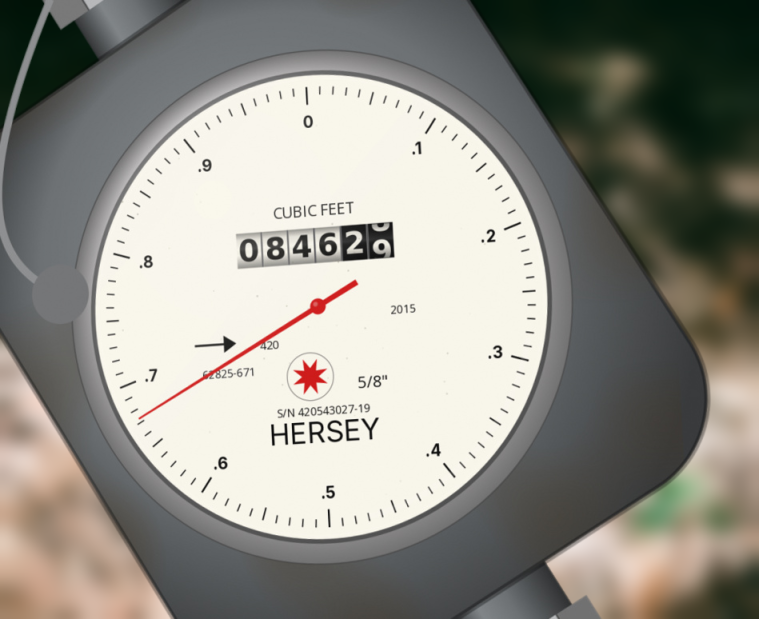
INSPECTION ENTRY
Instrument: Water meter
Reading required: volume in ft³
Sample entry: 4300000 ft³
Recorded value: 84628.67 ft³
